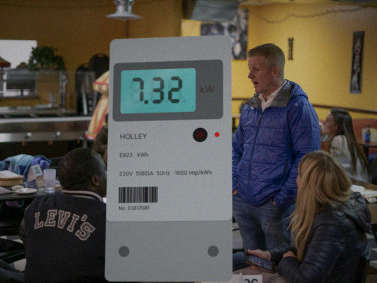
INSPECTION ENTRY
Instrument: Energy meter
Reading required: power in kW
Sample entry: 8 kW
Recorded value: 7.32 kW
